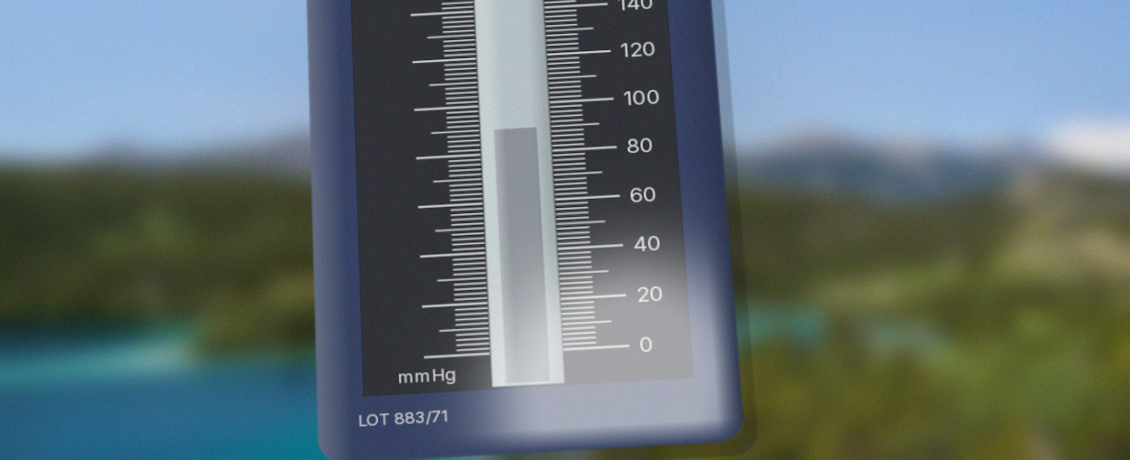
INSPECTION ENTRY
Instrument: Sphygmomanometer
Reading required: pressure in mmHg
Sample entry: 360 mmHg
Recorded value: 90 mmHg
